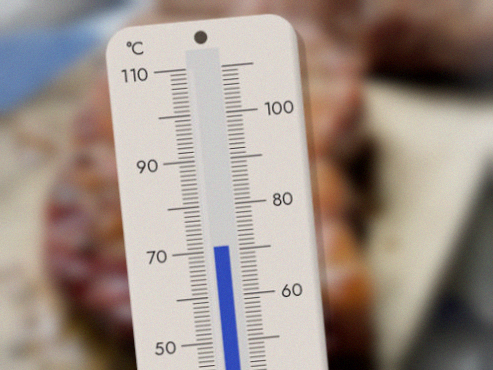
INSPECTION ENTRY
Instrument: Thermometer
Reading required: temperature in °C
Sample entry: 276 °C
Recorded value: 71 °C
